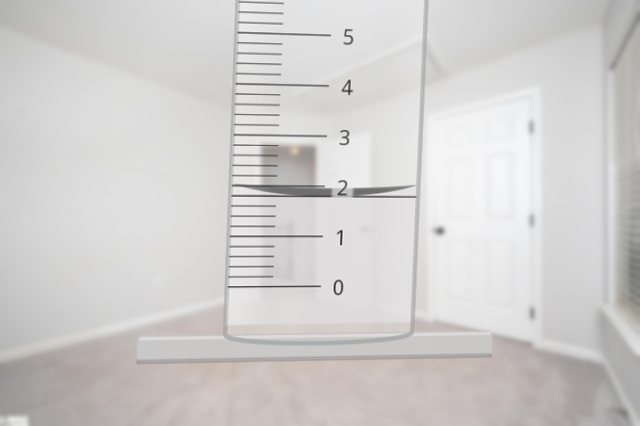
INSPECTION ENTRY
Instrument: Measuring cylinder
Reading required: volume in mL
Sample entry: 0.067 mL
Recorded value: 1.8 mL
